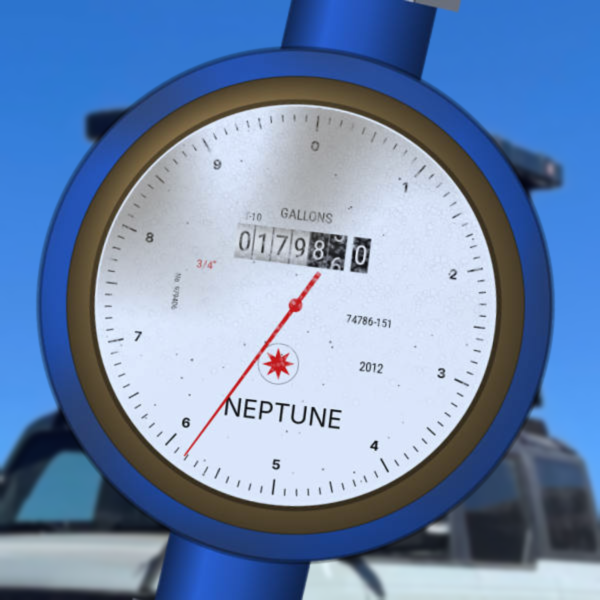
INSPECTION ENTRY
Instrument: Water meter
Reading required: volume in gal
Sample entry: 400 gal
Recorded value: 179855.8 gal
